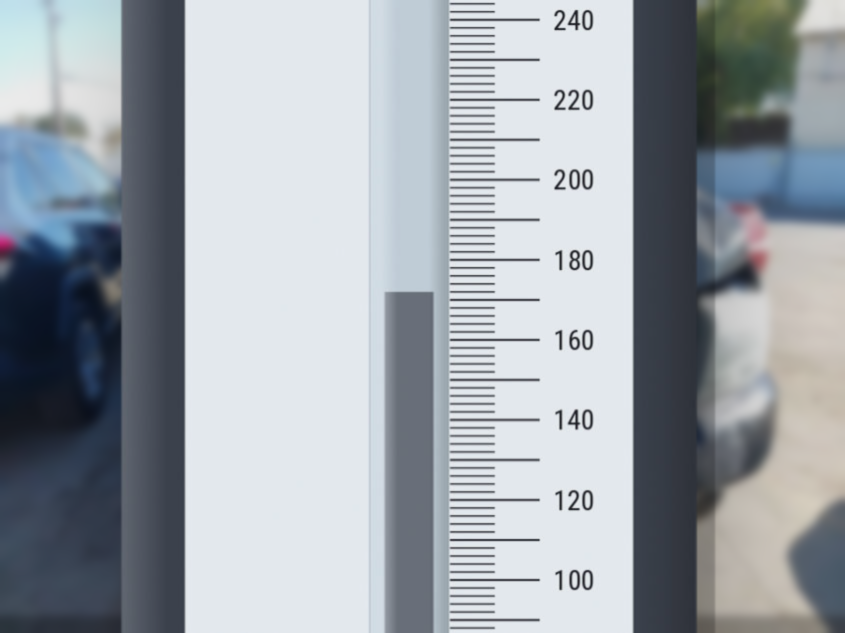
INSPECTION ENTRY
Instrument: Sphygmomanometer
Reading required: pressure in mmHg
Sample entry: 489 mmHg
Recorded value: 172 mmHg
